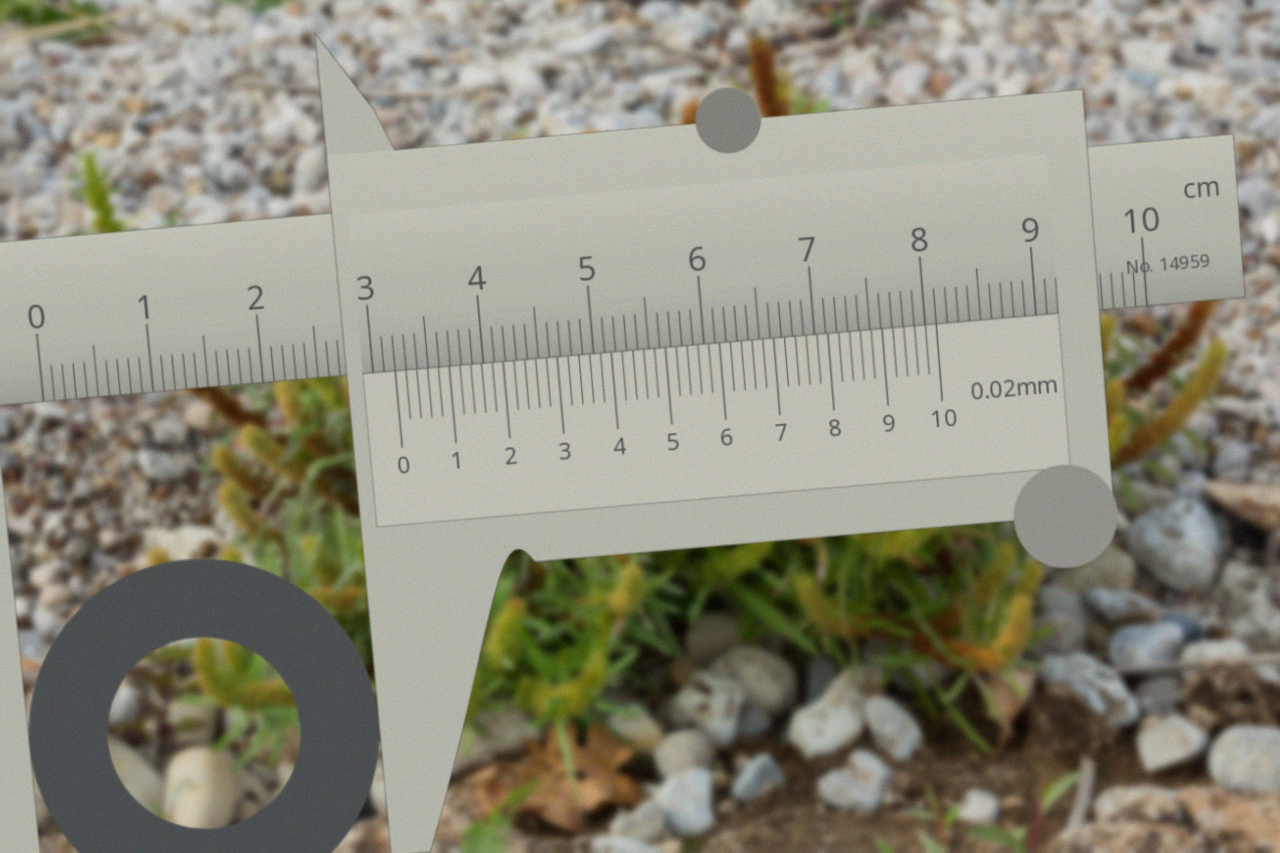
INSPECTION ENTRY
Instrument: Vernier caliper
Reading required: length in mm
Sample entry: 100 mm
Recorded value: 32.0 mm
